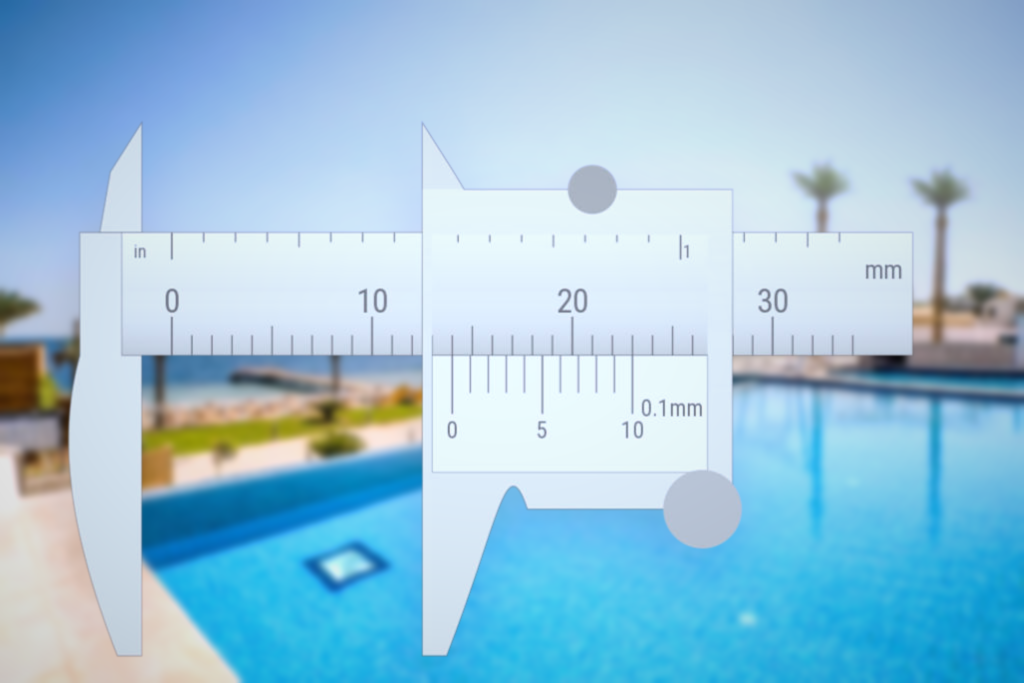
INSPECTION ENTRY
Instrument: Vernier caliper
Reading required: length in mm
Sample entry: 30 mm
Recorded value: 14.0 mm
